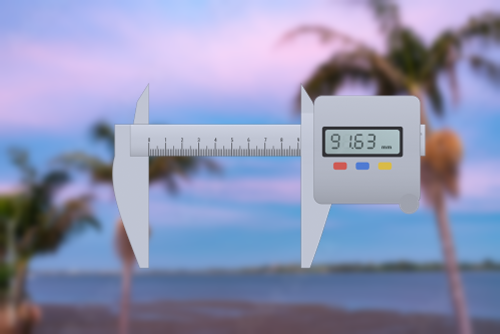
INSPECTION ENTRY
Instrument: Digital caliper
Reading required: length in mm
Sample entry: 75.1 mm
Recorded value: 91.63 mm
